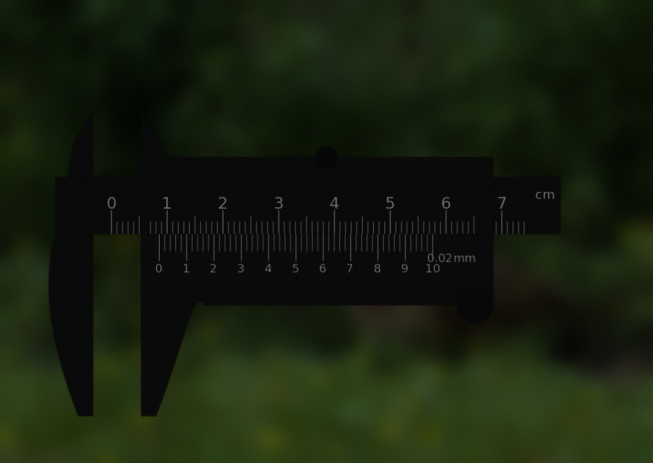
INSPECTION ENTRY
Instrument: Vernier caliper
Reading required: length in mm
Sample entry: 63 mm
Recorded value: 8.6 mm
